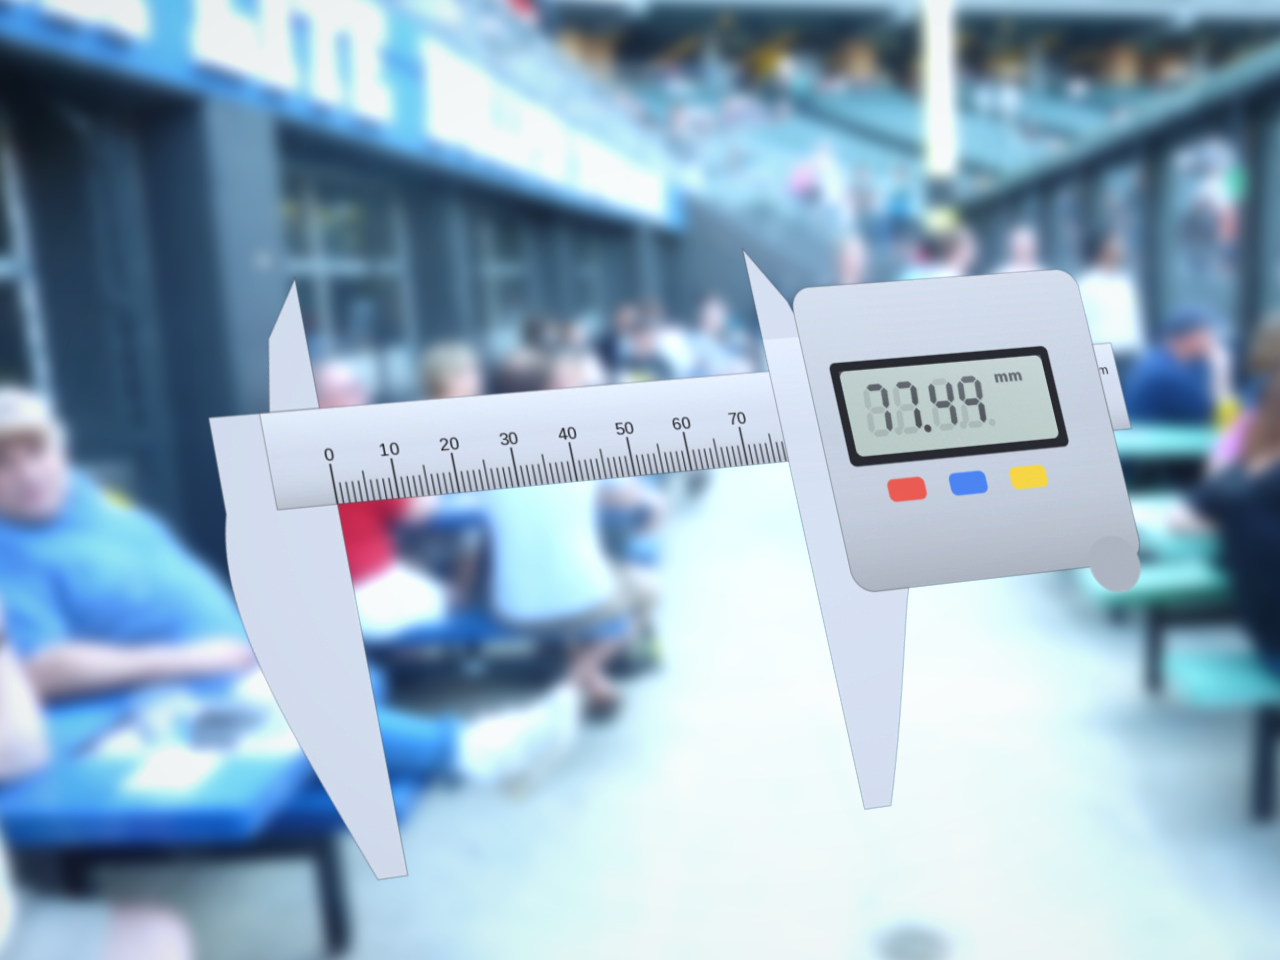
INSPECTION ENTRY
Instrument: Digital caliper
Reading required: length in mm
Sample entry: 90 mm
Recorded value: 77.49 mm
